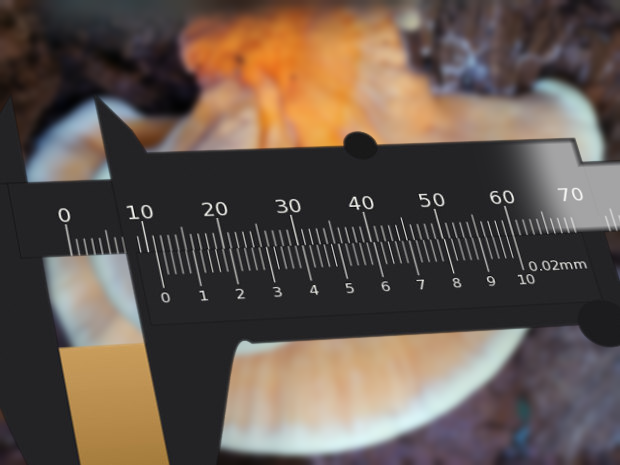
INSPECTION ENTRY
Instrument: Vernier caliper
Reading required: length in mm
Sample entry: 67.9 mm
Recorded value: 11.0 mm
